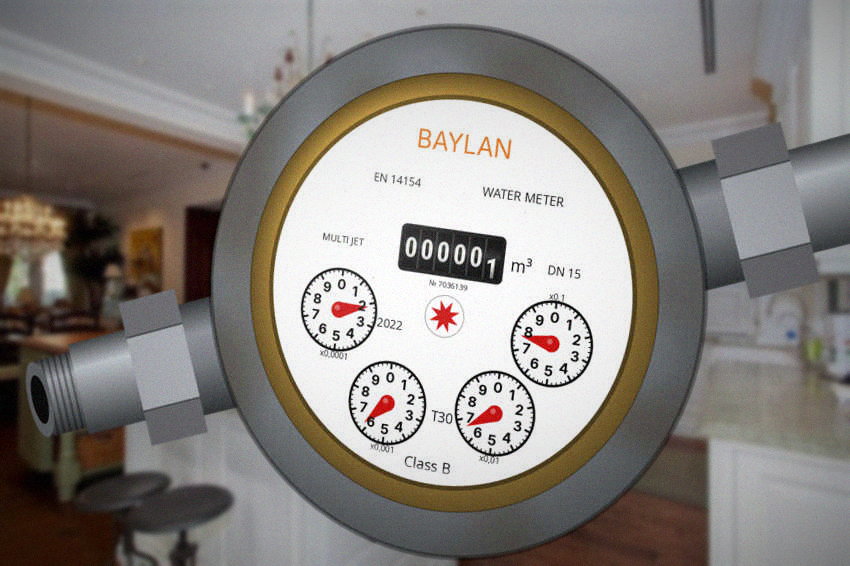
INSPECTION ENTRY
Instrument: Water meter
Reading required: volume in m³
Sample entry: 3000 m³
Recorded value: 0.7662 m³
